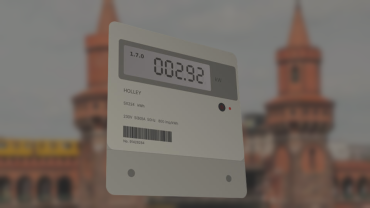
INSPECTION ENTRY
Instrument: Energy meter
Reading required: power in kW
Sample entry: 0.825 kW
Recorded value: 2.92 kW
